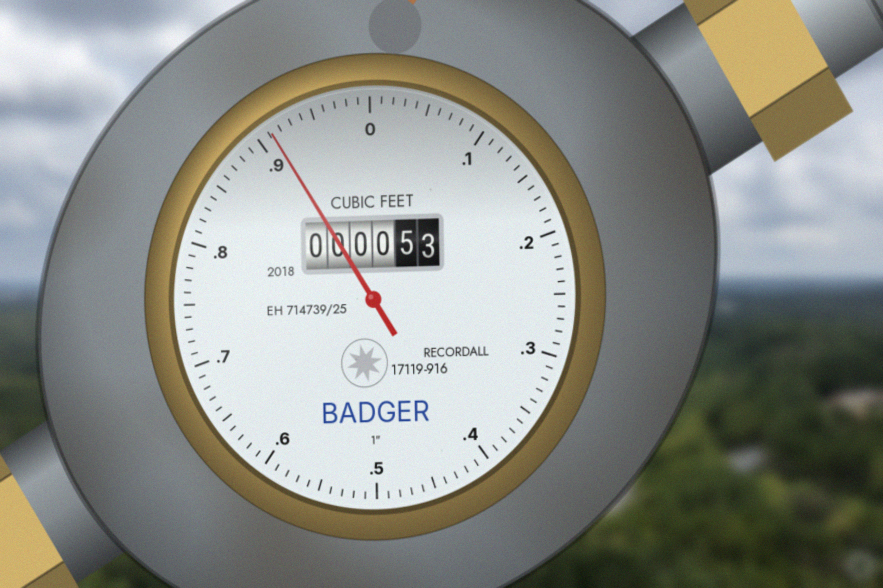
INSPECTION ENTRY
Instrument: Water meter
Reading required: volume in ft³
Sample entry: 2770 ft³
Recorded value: 52.91 ft³
